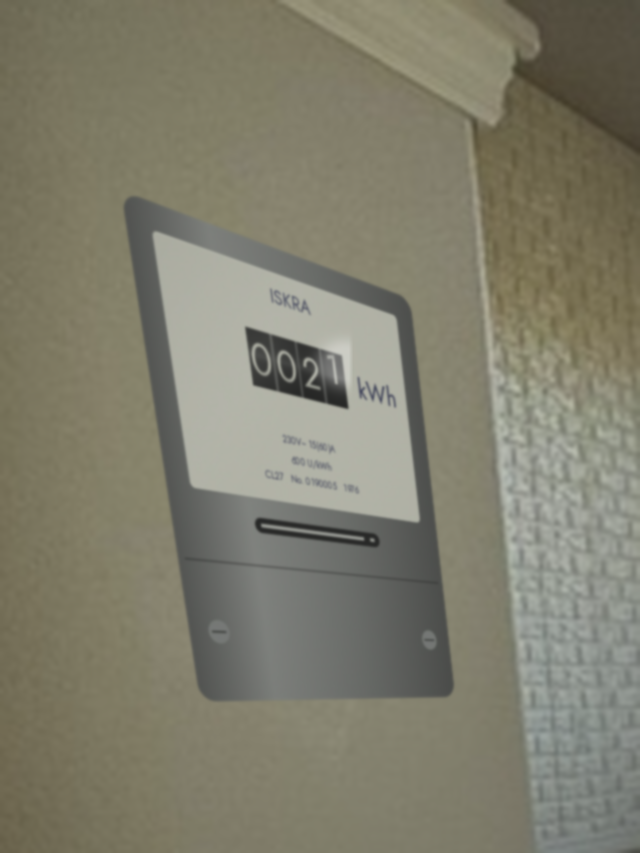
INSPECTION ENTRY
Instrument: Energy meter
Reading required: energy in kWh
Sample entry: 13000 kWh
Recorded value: 21 kWh
